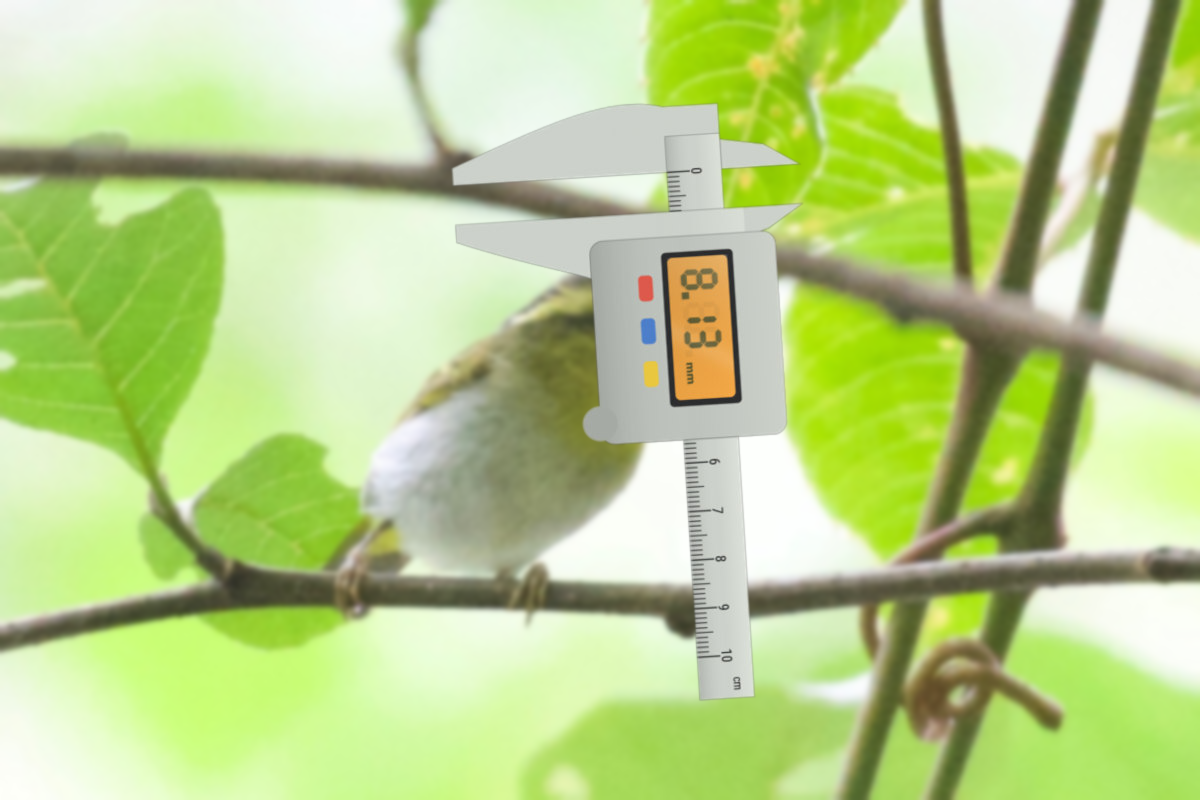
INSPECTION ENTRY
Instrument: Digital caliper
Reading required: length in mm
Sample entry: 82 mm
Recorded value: 8.13 mm
